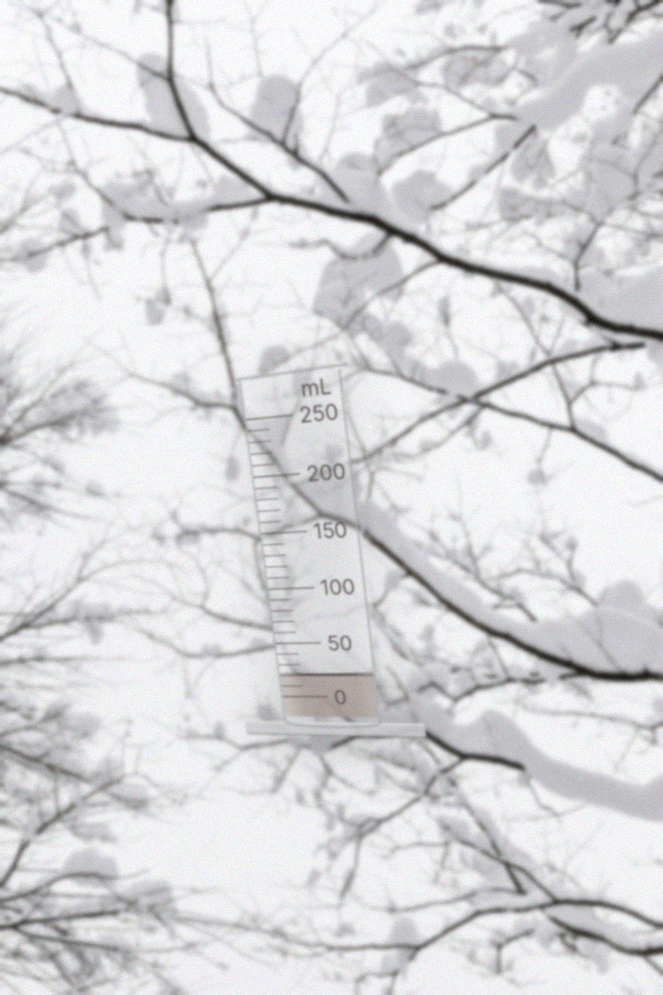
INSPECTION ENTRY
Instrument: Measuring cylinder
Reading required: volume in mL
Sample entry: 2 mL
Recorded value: 20 mL
